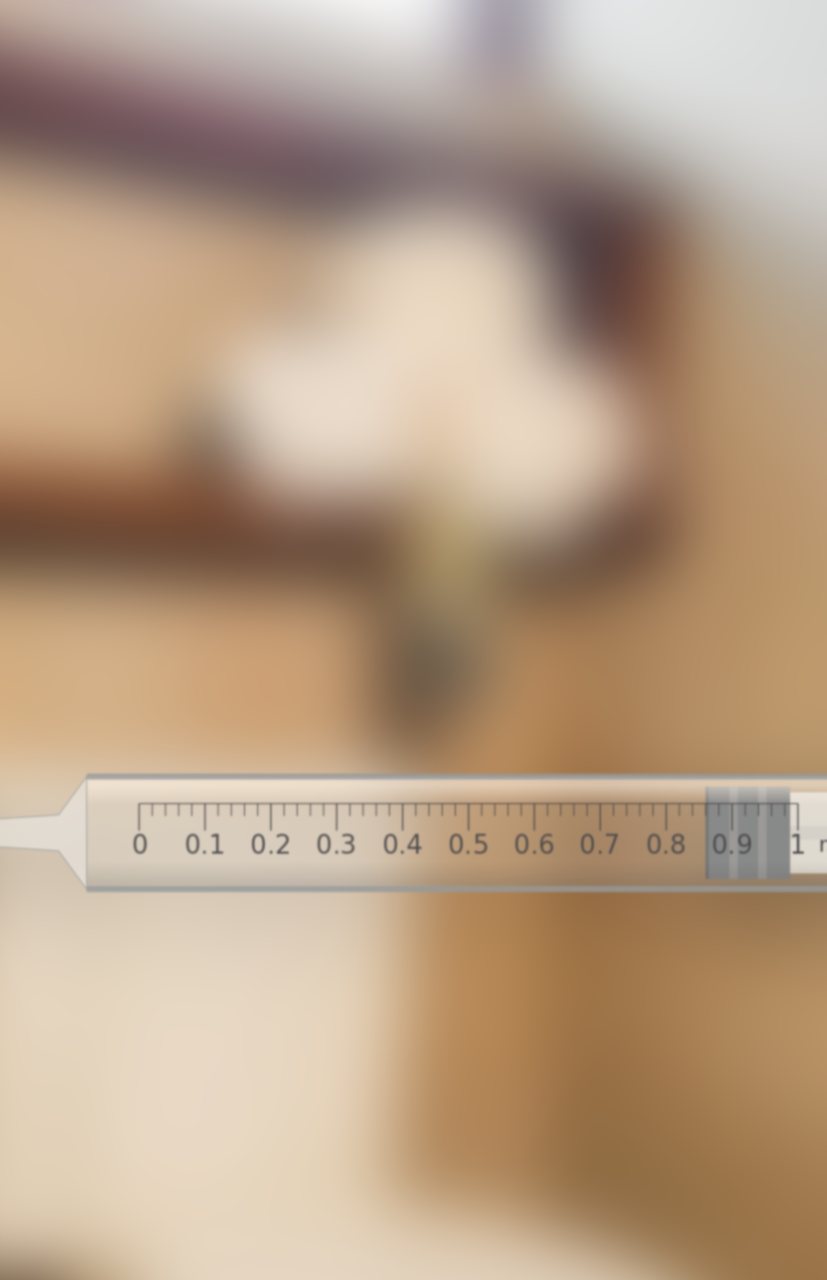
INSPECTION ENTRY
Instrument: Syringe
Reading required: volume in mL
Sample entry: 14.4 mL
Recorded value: 0.86 mL
